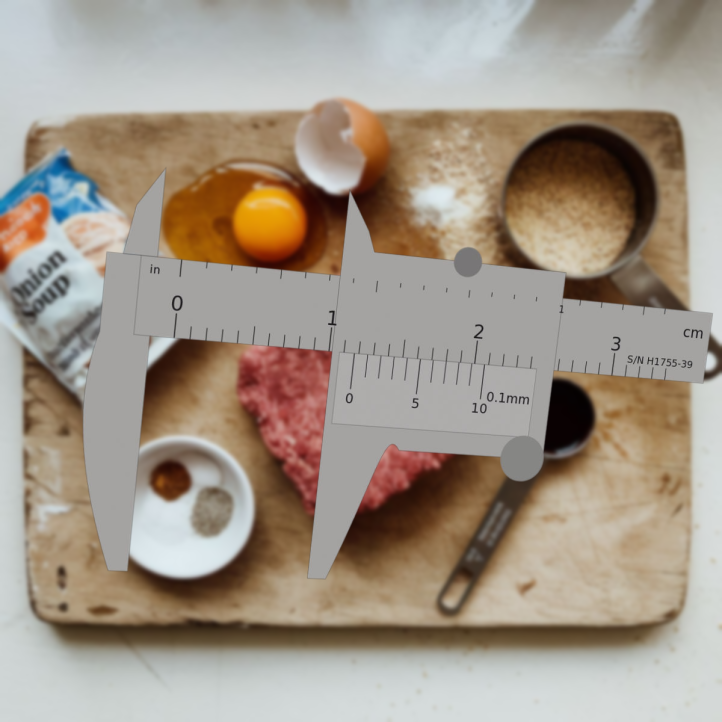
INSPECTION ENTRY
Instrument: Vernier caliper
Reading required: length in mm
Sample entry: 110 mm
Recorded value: 11.7 mm
